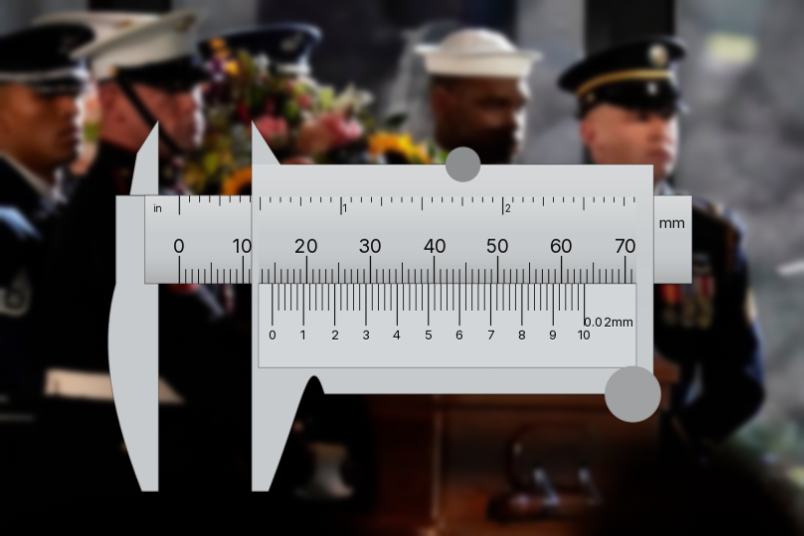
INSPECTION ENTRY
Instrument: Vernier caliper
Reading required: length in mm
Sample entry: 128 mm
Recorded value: 14.6 mm
